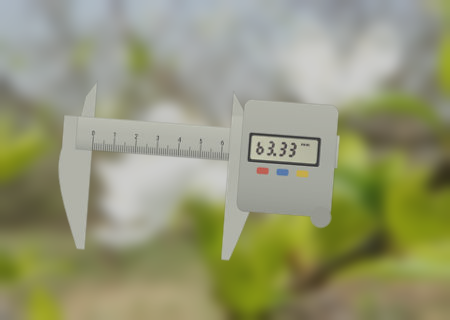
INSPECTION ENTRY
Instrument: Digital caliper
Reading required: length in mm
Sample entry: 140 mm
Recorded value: 63.33 mm
